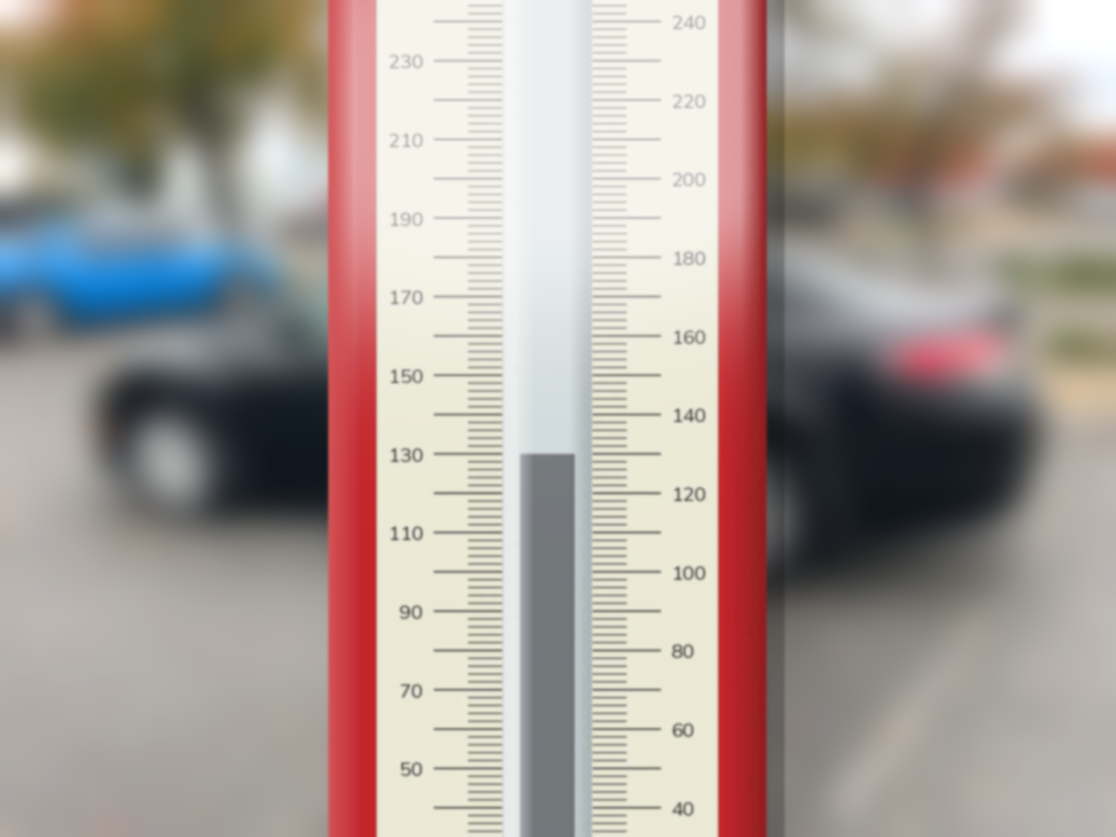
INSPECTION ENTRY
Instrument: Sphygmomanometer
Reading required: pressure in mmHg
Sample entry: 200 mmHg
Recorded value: 130 mmHg
